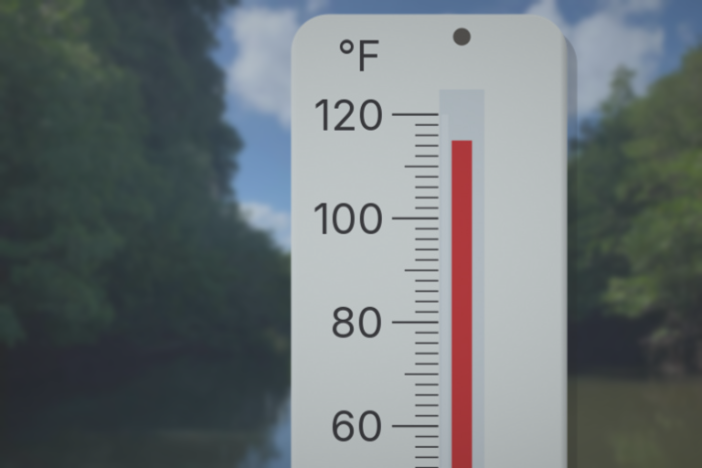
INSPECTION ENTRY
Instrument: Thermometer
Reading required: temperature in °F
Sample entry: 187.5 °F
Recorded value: 115 °F
